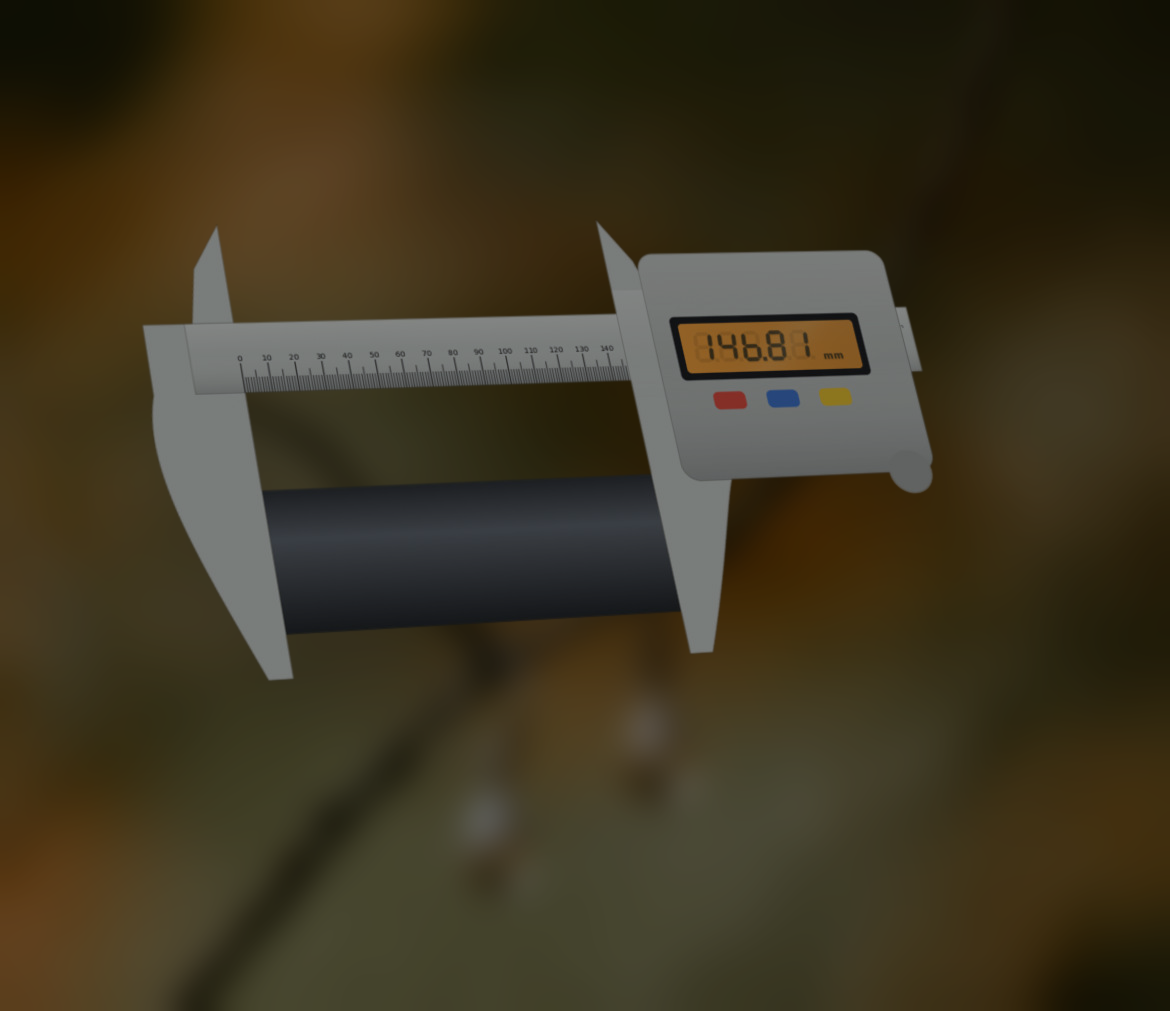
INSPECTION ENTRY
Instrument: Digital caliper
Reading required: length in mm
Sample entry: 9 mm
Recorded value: 146.81 mm
